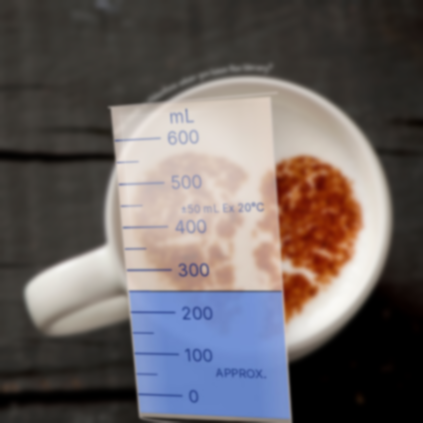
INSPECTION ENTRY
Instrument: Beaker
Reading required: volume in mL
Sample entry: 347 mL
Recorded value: 250 mL
